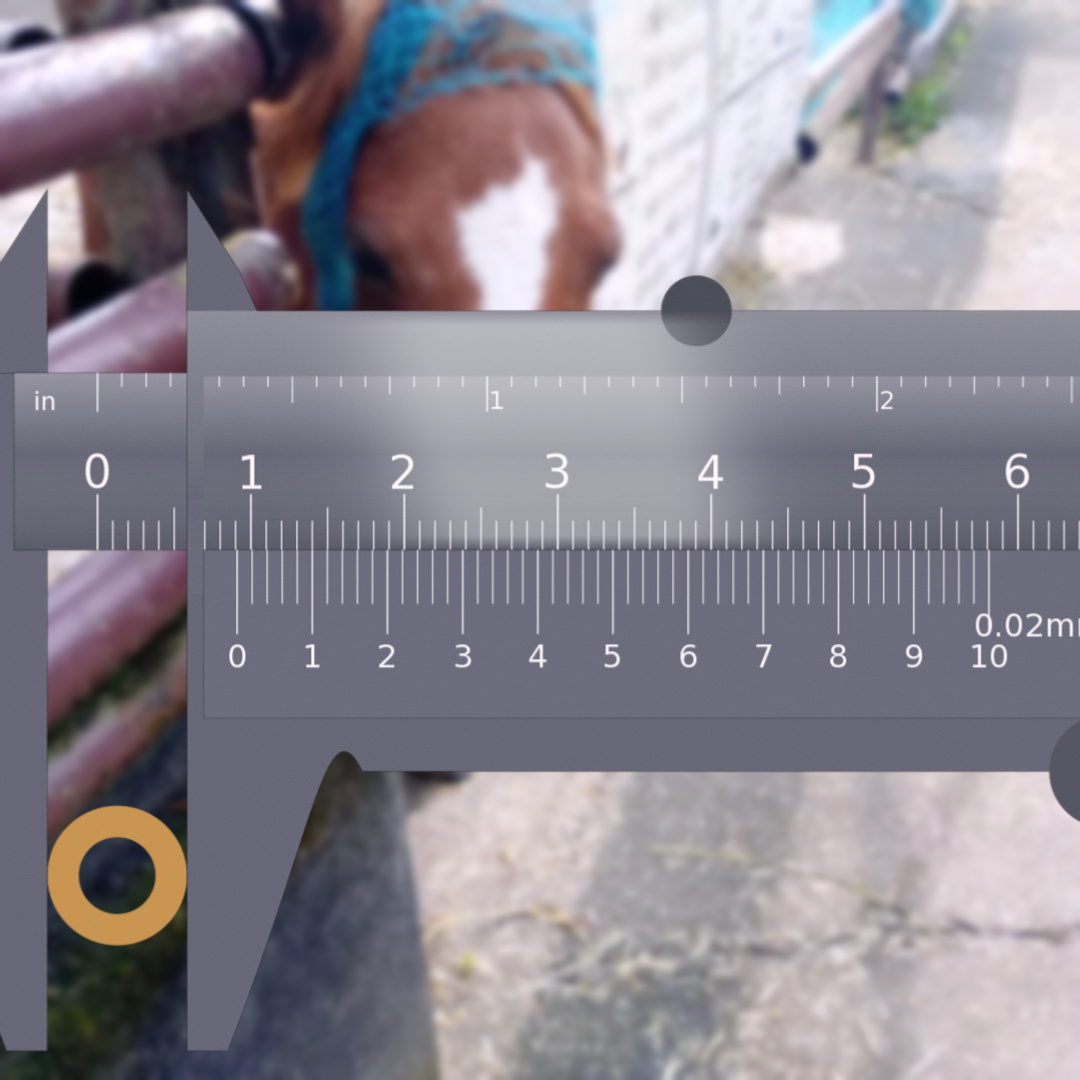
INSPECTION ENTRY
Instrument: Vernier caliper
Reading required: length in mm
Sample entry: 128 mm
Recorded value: 9.1 mm
